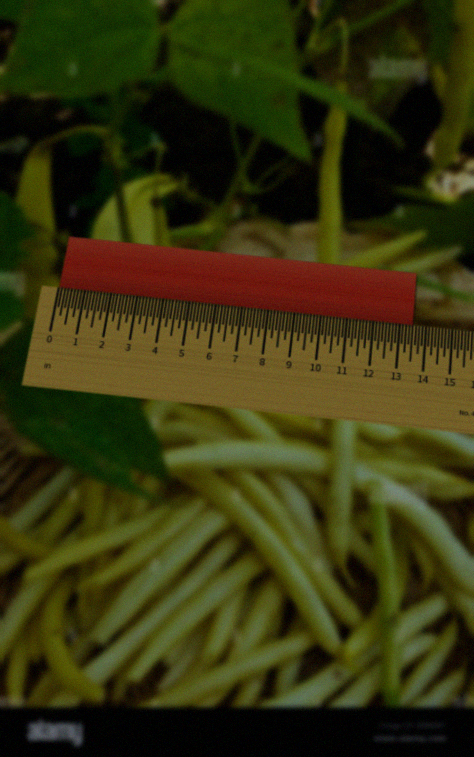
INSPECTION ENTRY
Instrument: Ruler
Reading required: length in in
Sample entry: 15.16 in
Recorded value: 13.5 in
